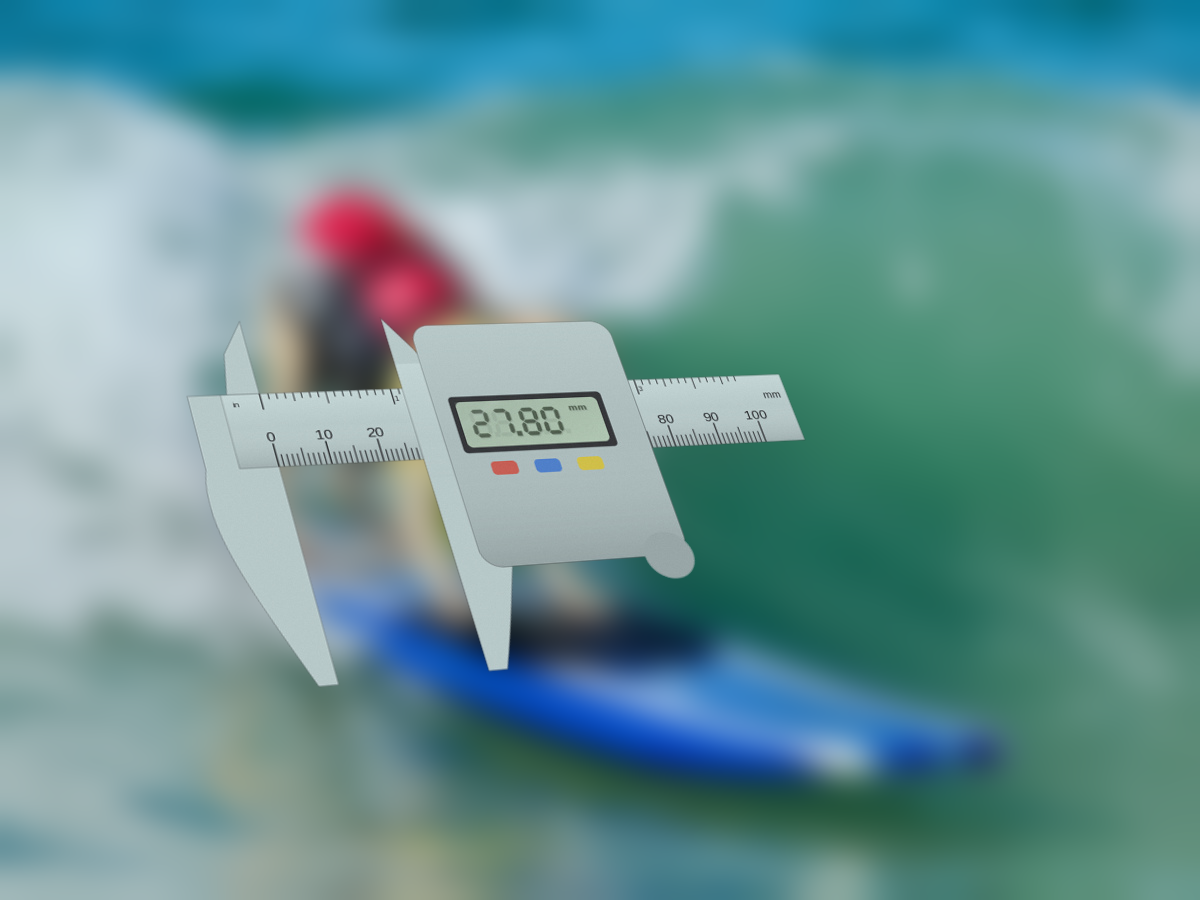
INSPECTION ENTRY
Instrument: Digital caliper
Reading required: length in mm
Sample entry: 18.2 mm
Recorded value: 27.80 mm
